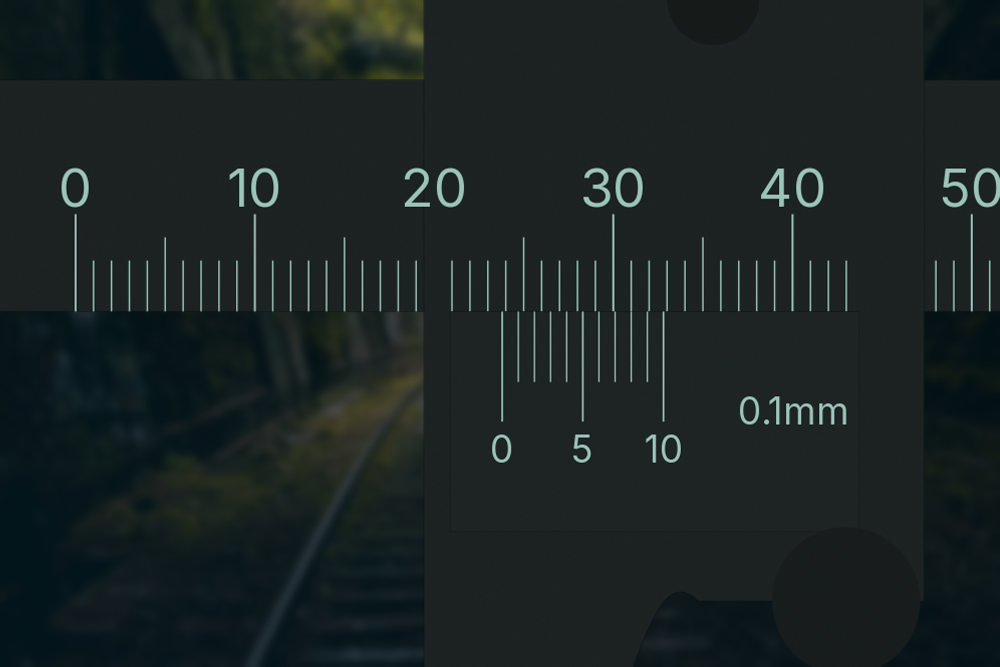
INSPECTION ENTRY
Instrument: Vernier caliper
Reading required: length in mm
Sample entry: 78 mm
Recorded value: 23.8 mm
